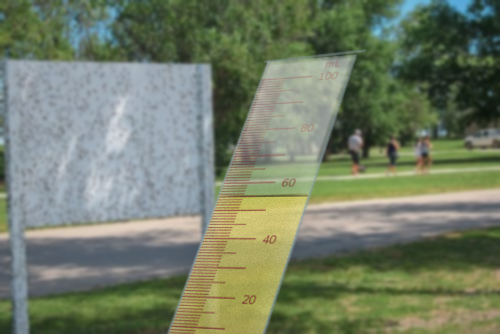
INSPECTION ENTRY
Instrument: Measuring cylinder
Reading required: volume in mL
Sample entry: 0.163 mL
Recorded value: 55 mL
